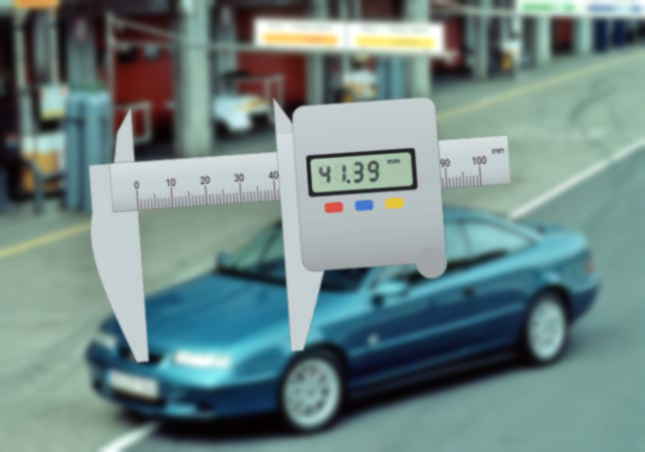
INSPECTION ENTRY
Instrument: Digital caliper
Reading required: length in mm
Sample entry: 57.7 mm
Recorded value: 41.39 mm
